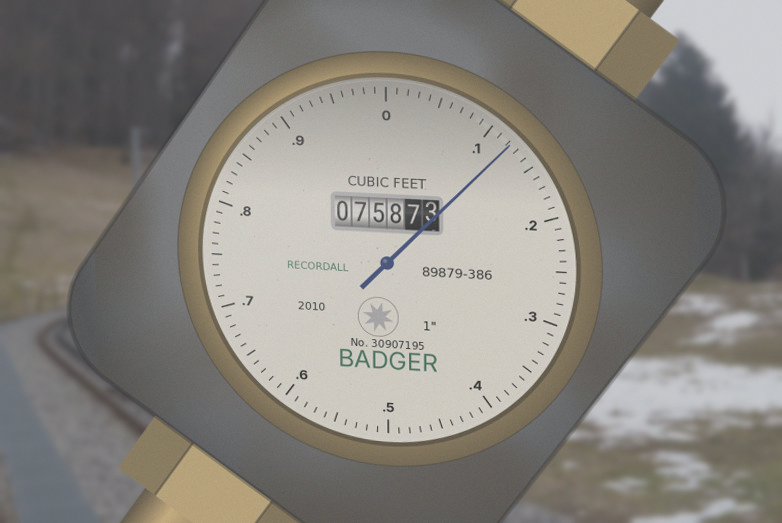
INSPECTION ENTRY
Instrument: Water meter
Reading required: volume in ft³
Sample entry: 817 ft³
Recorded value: 75873.12 ft³
